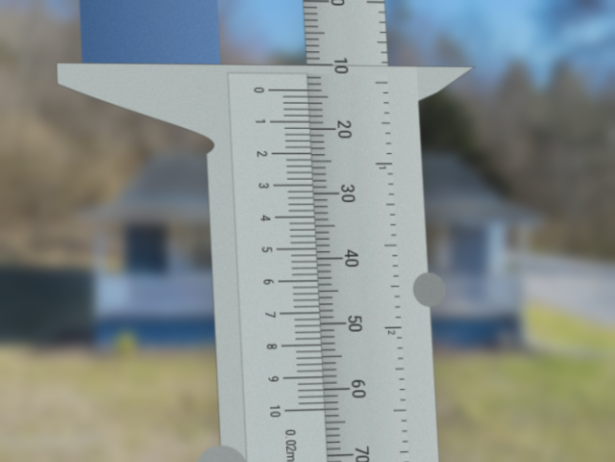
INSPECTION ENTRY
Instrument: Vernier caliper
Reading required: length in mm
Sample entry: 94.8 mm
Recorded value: 14.0 mm
